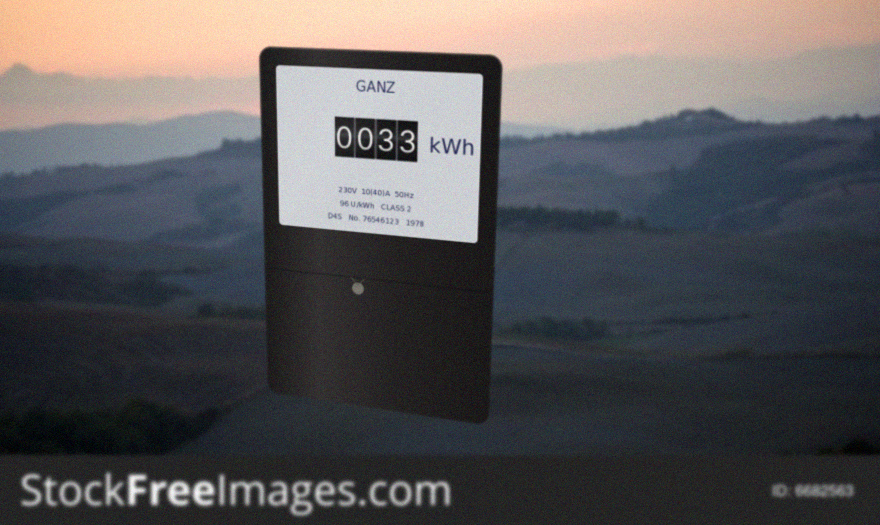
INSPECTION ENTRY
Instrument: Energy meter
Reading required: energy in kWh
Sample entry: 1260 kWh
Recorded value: 33 kWh
